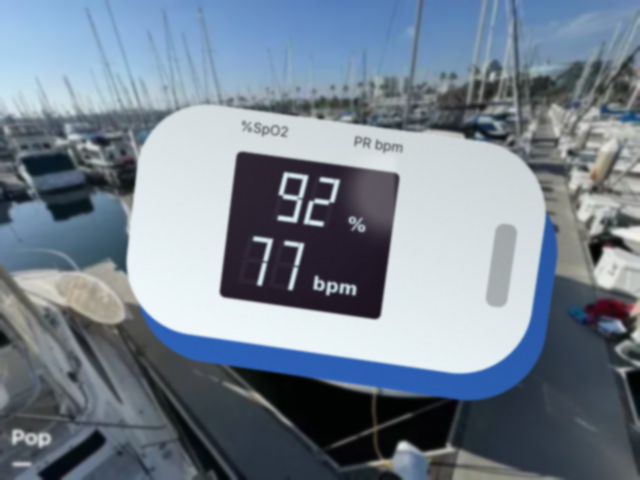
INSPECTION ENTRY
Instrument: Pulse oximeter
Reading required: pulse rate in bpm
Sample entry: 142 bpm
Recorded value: 77 bpm
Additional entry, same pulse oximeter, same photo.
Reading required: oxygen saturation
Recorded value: 92 %
